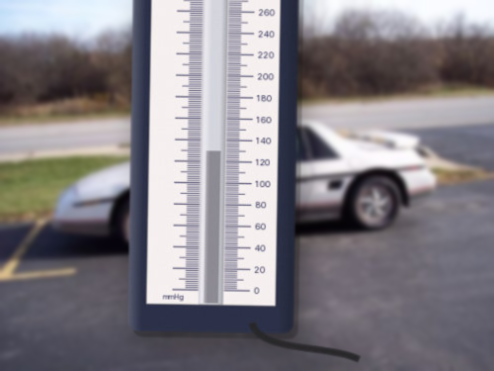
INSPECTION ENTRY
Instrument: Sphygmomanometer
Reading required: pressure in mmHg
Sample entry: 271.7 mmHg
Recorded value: 130 mmHg
